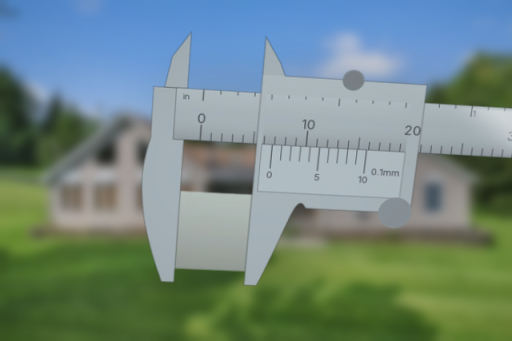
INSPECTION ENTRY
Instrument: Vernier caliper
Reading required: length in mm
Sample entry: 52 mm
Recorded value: 6.8 mm
